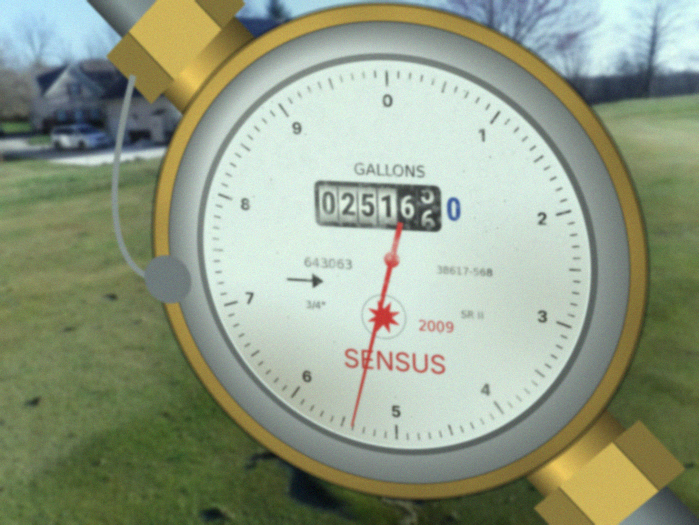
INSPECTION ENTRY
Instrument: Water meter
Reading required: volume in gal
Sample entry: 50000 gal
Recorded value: 251655.4 gal
